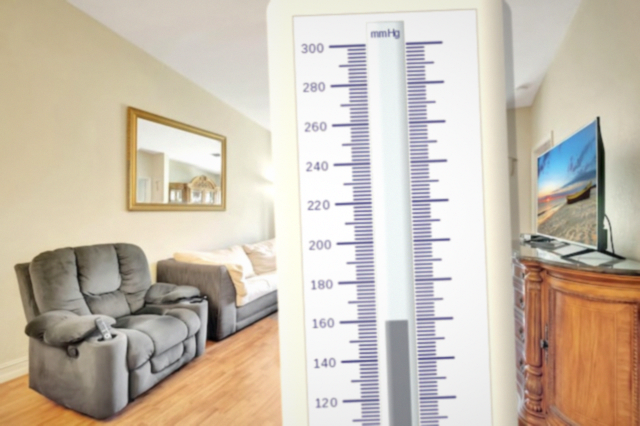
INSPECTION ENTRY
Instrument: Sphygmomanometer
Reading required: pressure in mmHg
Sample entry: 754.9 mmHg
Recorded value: 160 mmHg
